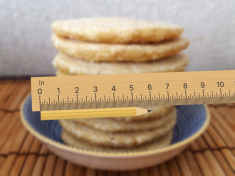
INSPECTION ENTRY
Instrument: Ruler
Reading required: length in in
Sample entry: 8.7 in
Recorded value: 6 in
